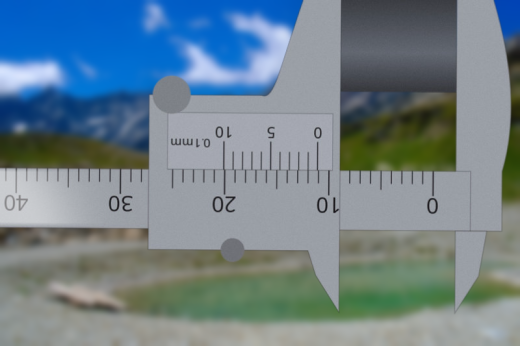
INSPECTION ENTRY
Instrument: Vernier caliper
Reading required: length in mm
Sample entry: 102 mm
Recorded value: 11.1 mm
